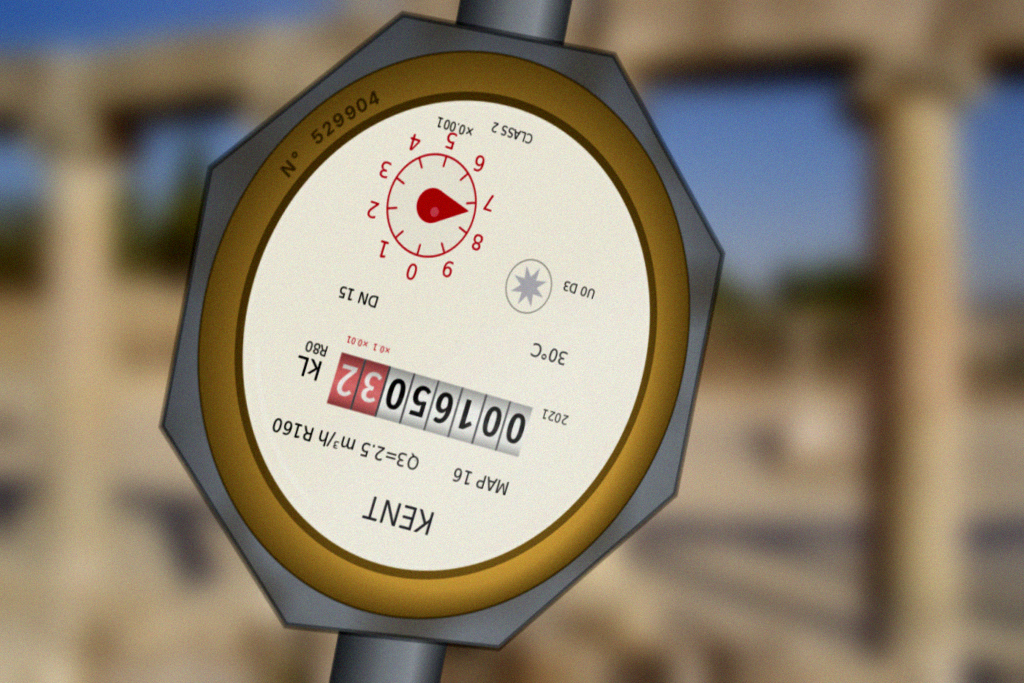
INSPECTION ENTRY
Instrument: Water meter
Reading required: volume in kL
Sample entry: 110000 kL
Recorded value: 1650.327 kL
